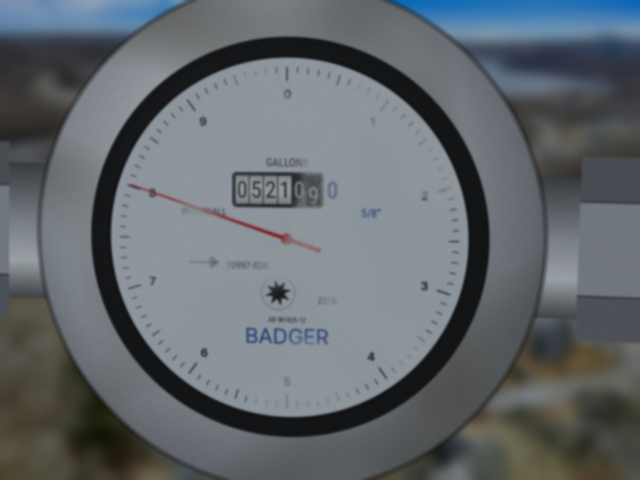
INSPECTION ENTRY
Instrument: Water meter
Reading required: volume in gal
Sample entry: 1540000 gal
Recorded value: 521088.0 gal
